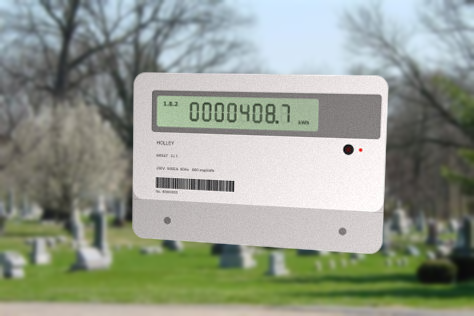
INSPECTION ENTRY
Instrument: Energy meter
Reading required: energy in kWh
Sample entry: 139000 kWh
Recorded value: 408.7 kWh
